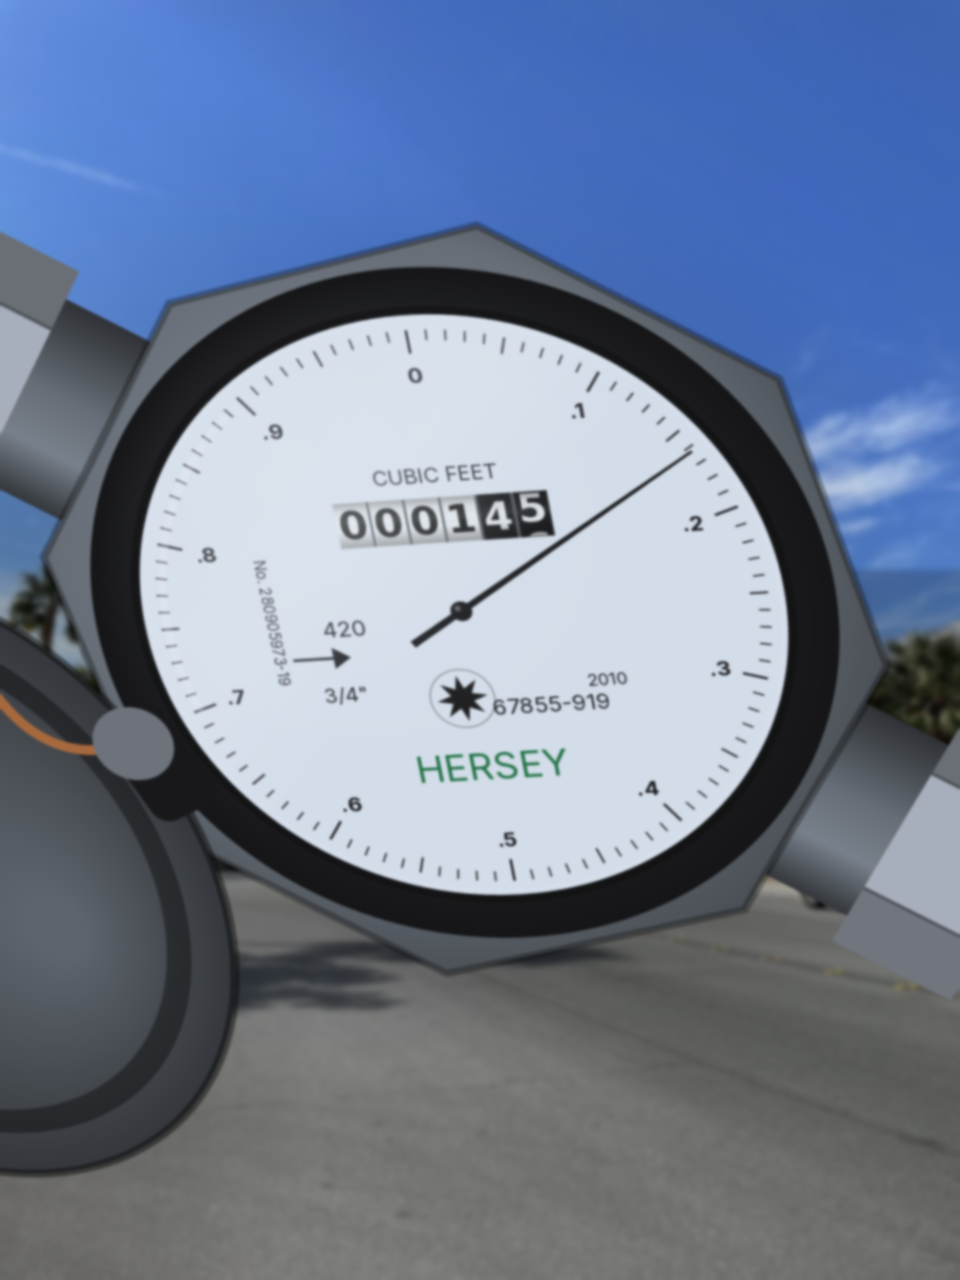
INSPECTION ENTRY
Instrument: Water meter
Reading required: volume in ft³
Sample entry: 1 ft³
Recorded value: 145.16 ft³
